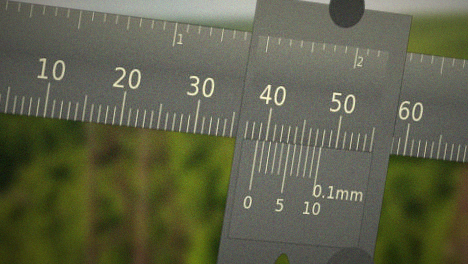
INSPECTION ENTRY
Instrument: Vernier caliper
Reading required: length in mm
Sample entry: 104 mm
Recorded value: 38.8 mm
